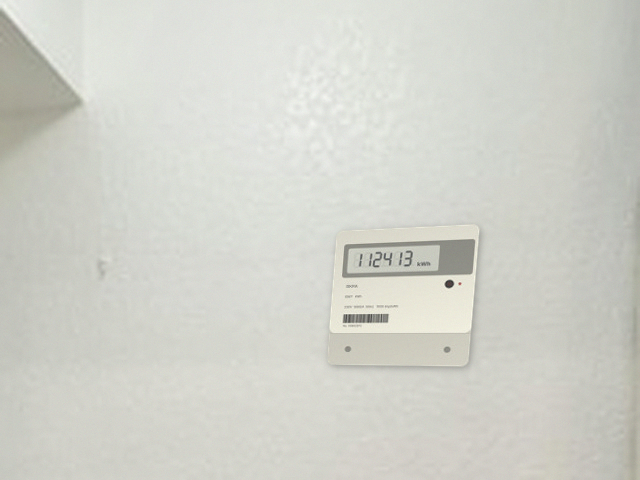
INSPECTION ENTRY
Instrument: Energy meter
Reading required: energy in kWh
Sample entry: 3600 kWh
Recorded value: 112413 kWh
